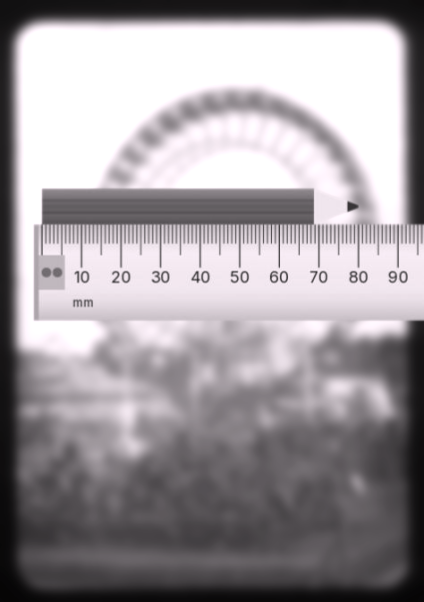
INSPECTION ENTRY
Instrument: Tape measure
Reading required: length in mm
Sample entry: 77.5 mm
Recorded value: 80 mm
